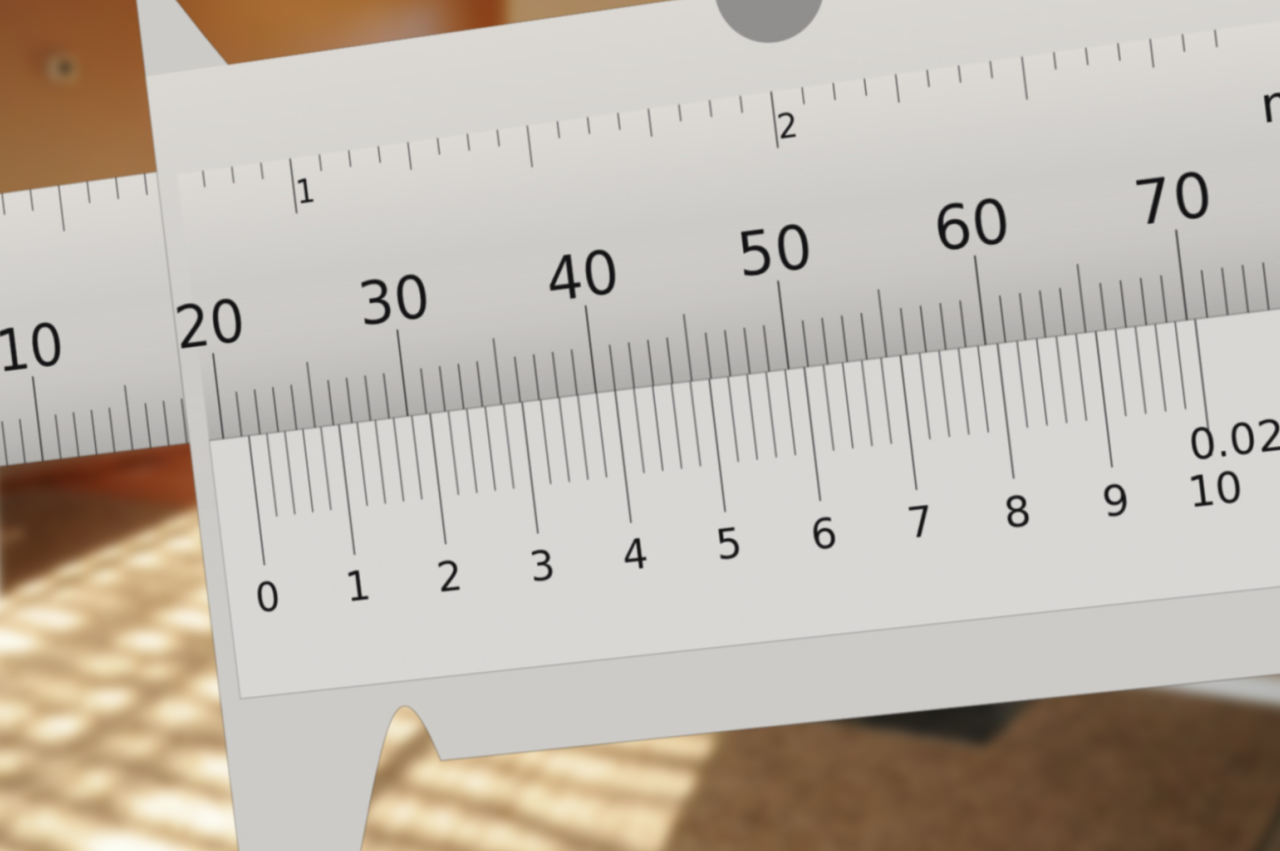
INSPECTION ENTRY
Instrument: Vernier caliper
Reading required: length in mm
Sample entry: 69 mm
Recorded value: 21.4 mm
